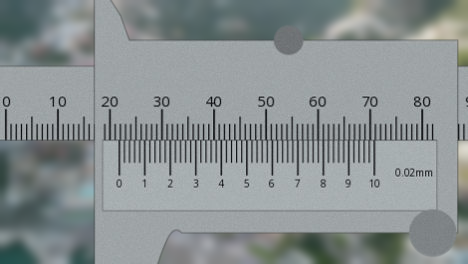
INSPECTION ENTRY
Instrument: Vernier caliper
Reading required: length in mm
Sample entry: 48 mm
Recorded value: 21.8 mm
